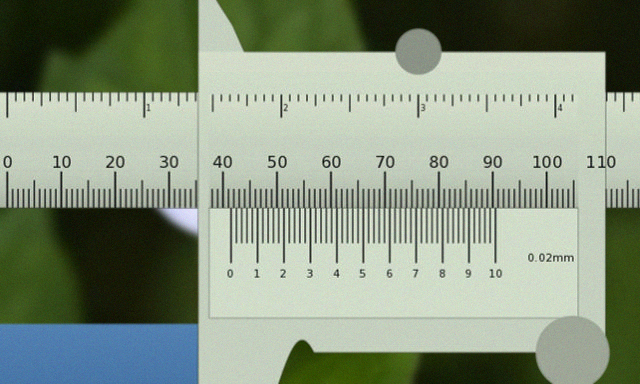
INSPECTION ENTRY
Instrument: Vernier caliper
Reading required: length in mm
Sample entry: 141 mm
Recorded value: 41.5 mm
